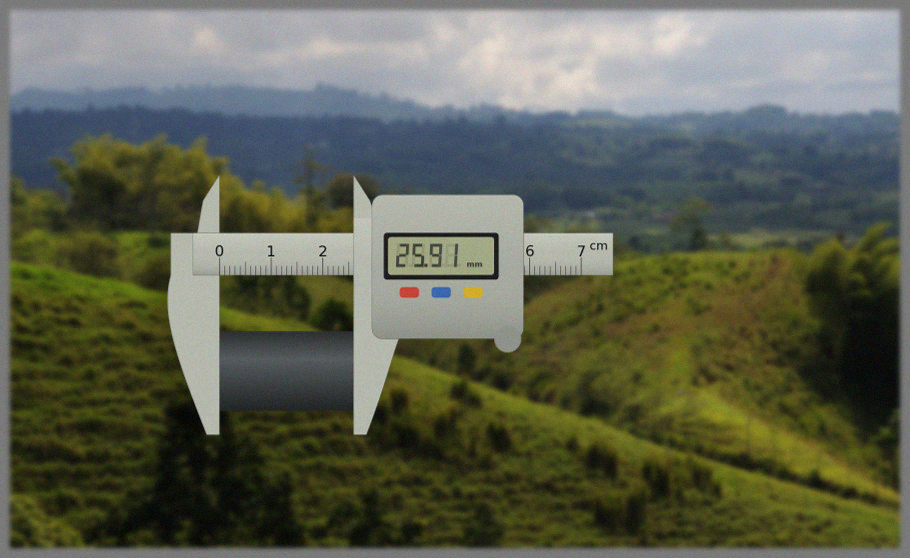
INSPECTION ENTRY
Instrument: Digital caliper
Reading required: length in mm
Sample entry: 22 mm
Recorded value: 25.91 mm
